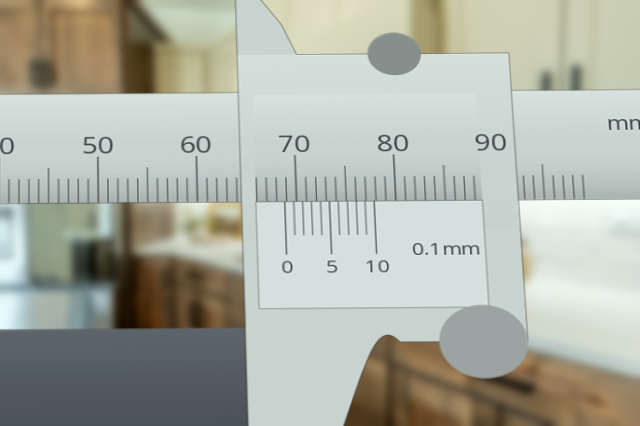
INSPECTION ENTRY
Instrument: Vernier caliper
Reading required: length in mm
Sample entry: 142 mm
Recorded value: 68.8 mm
